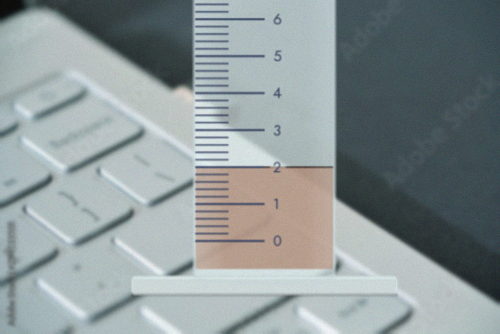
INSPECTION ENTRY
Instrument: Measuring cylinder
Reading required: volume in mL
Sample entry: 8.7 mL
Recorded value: 2 mL
